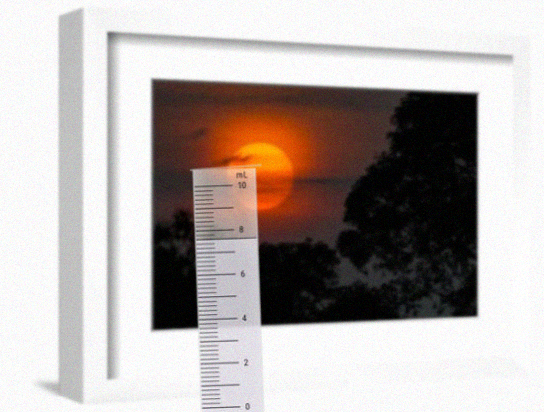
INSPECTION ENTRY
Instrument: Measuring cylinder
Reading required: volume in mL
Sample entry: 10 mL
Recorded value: 7.6 mL
